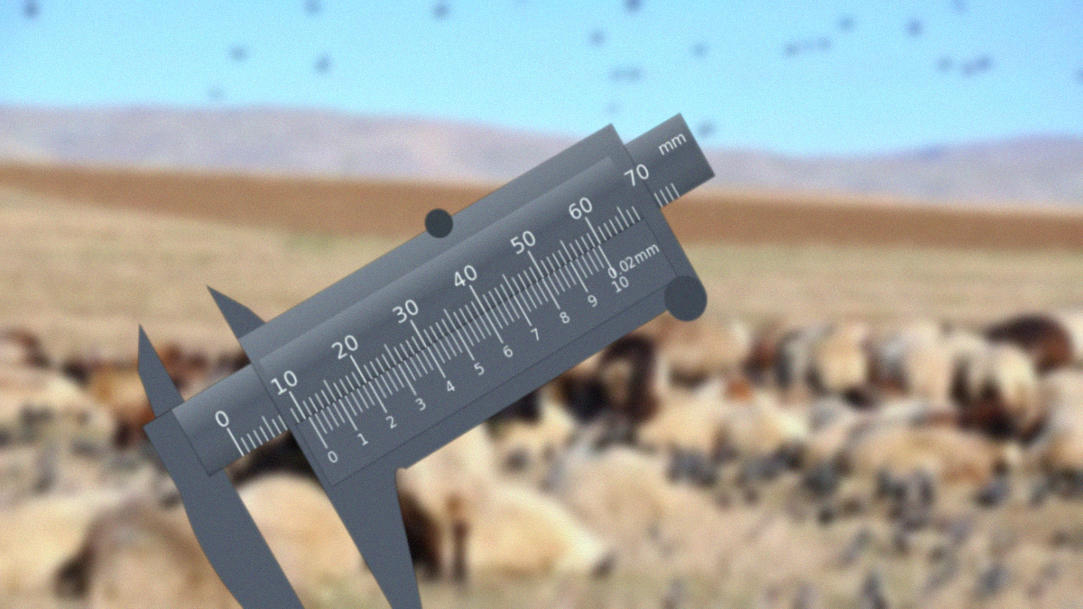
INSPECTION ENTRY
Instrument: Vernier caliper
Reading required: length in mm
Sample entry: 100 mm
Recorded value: 10.6 mm
